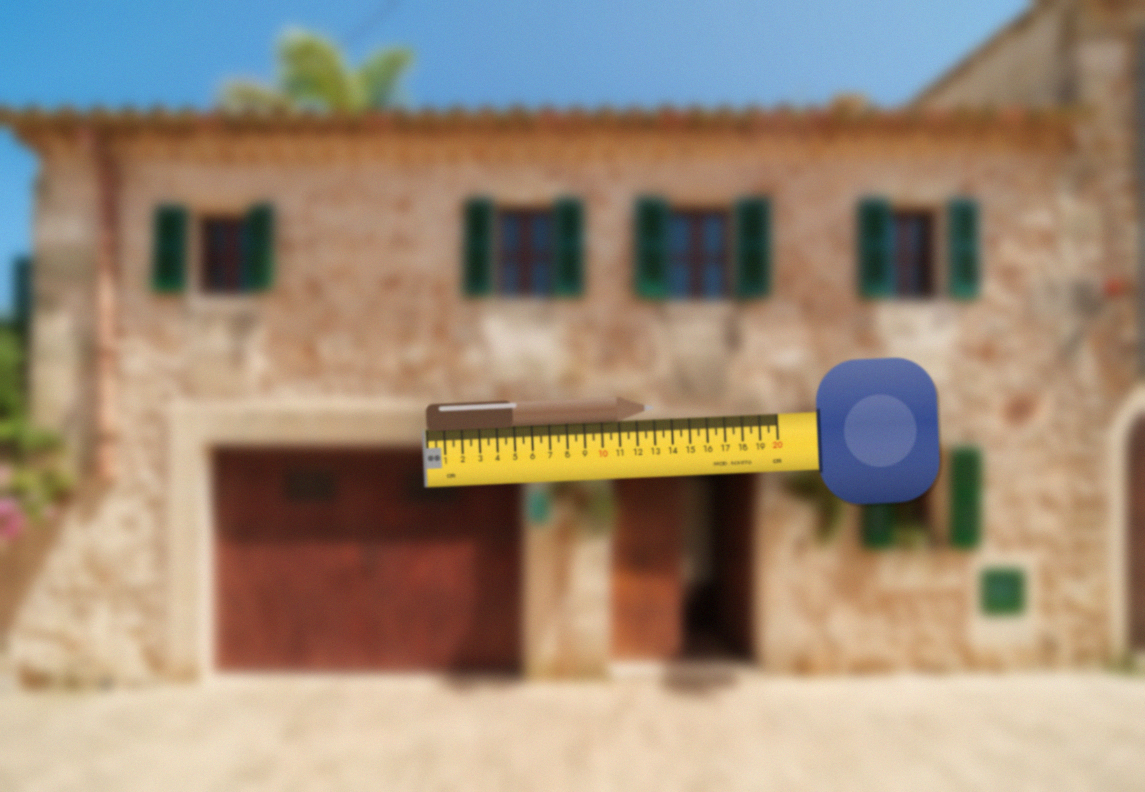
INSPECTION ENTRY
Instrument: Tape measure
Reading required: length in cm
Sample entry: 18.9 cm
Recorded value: 13 cm
